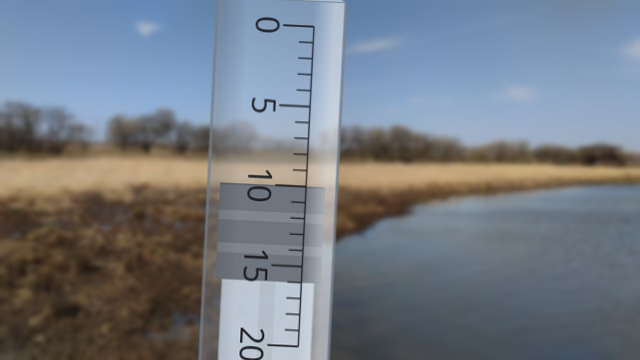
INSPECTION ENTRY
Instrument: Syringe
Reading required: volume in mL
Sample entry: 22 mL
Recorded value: 10 mL
